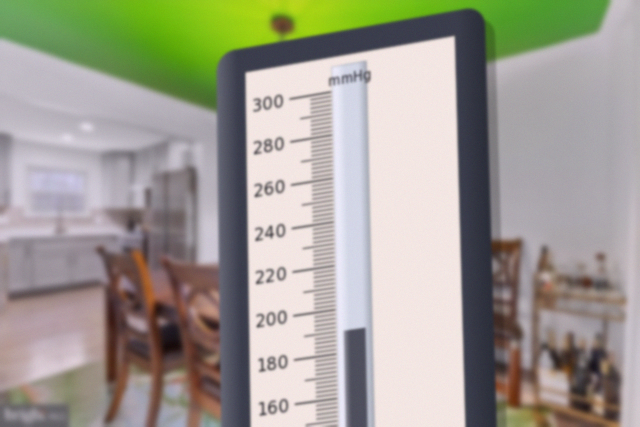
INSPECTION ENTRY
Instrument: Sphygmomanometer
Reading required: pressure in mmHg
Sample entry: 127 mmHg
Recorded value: 190 mmHg
